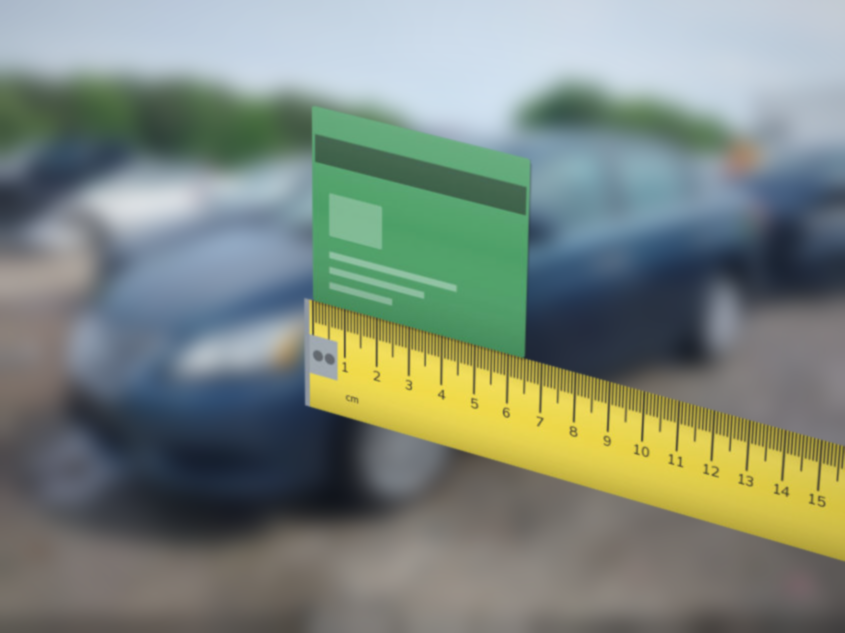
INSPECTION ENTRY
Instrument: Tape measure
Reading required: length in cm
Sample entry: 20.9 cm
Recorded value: 6.5 cm
